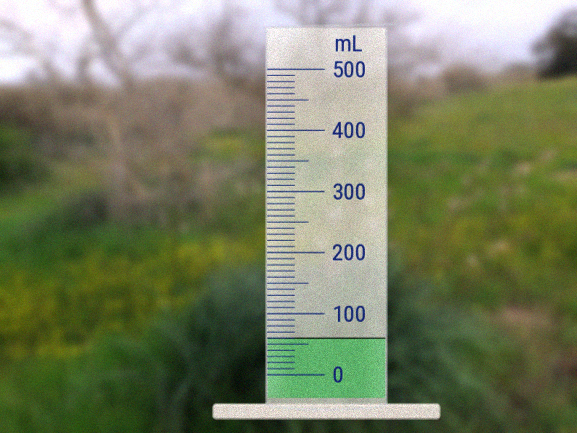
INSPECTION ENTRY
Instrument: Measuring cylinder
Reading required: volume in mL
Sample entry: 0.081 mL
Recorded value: 60 mL
